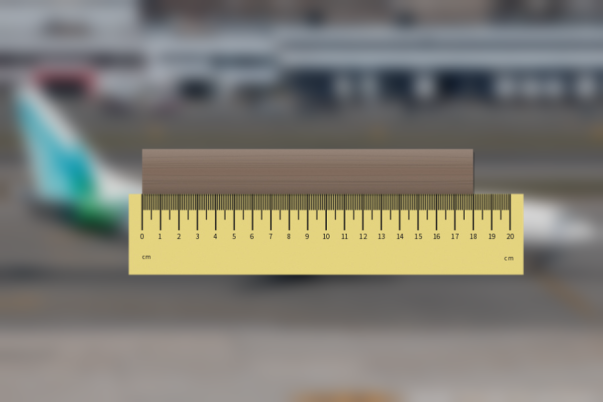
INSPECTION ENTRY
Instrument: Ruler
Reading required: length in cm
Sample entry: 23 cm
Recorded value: 18 cm
